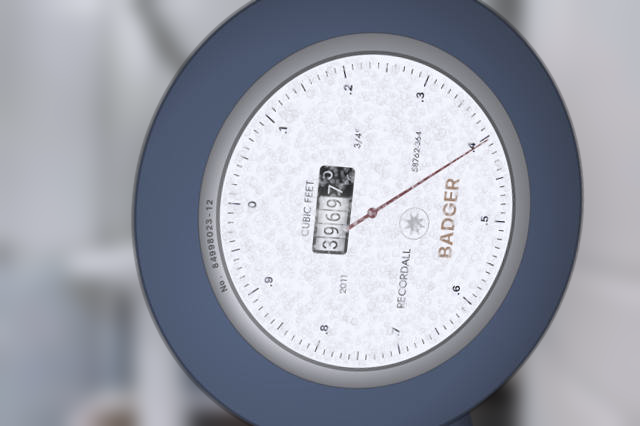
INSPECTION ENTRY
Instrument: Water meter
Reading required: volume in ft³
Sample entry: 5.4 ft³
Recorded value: 396975.40 ft³
